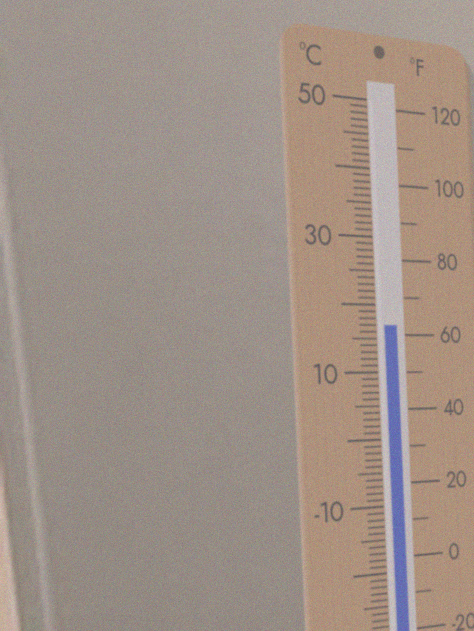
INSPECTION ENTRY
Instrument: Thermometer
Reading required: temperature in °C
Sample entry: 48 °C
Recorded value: 17 °C
